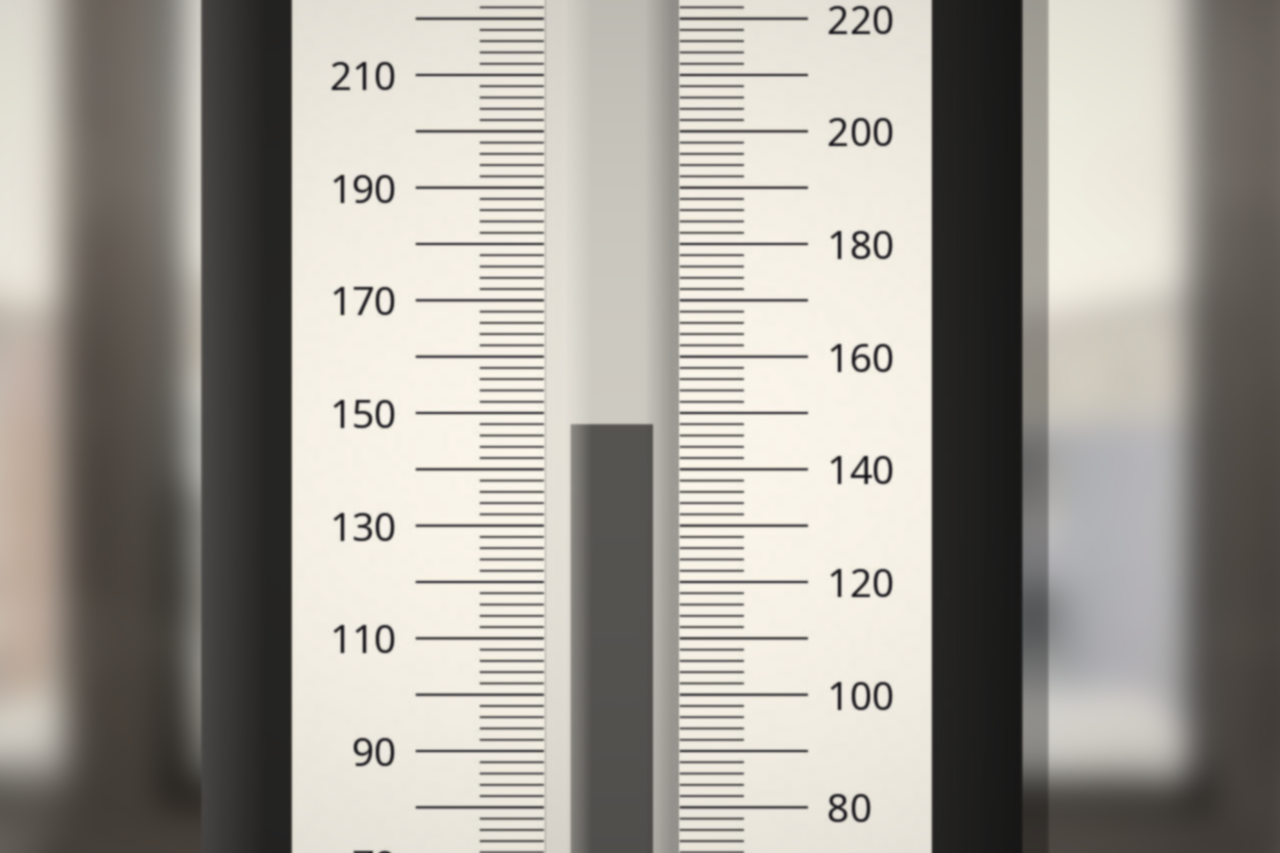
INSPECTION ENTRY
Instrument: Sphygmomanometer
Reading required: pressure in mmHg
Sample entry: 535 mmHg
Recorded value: 148 mmHg
